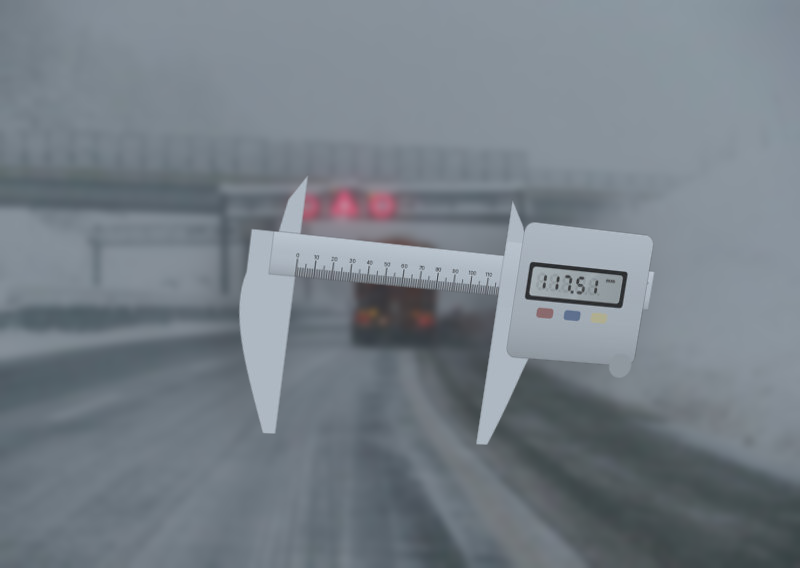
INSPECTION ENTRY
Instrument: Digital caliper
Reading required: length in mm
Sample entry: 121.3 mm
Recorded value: 117.51 mm
